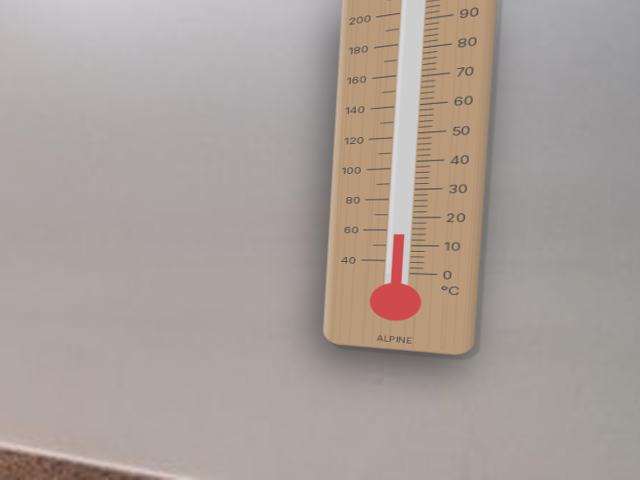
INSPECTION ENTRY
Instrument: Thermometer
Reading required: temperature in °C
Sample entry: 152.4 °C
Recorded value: 14 °C
